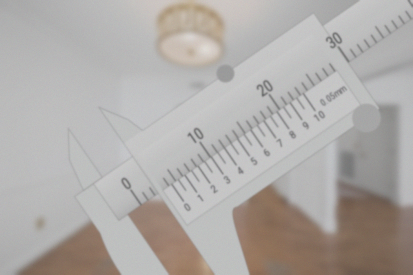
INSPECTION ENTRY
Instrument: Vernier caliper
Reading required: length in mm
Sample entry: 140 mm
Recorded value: 4.4 mm
